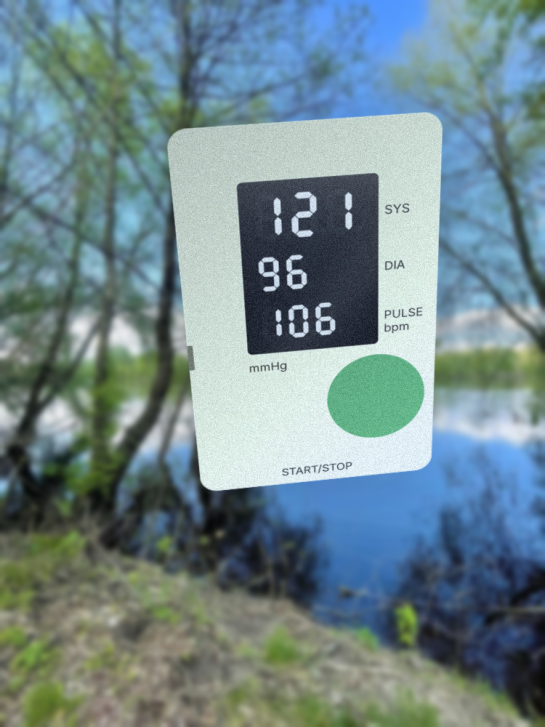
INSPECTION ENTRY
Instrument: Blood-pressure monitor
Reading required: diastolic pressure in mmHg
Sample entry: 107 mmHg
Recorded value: 96 mmHg
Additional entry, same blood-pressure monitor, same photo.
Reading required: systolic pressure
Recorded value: 121 mmHg
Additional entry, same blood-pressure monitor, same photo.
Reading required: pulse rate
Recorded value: 106 bpm
